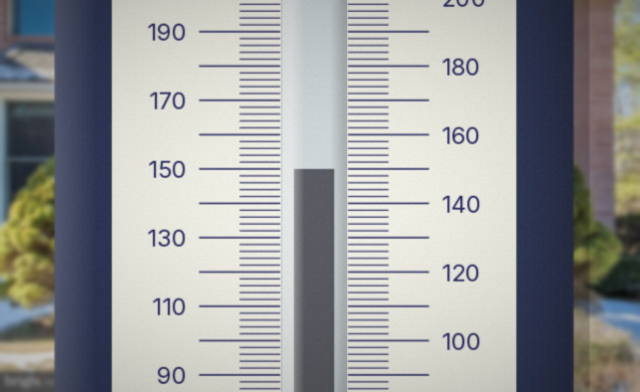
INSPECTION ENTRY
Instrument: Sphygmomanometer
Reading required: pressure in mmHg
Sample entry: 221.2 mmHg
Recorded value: 150 mmHg
